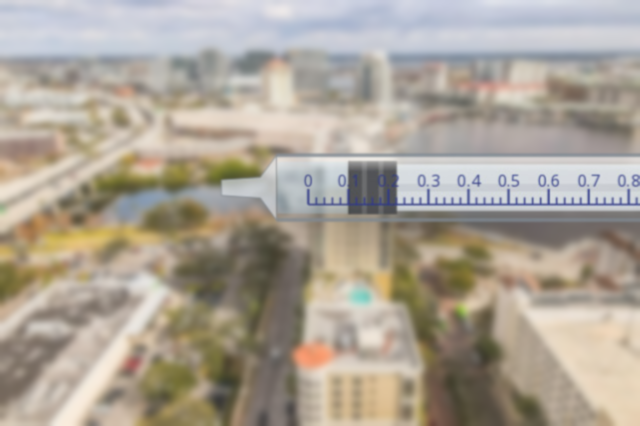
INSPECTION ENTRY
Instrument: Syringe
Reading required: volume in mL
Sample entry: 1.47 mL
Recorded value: 0.1 mL
